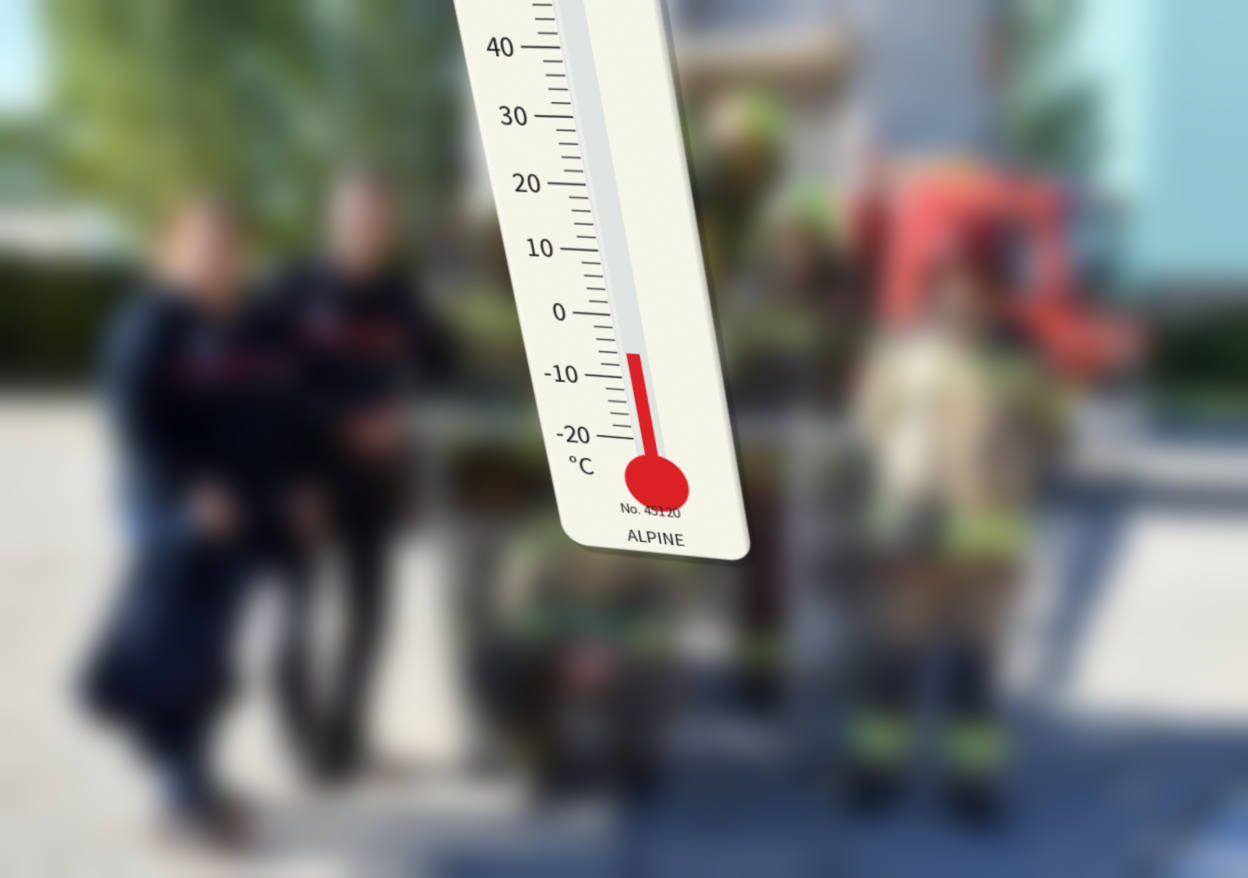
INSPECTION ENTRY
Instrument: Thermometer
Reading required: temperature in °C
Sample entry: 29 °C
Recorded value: -6 °C
